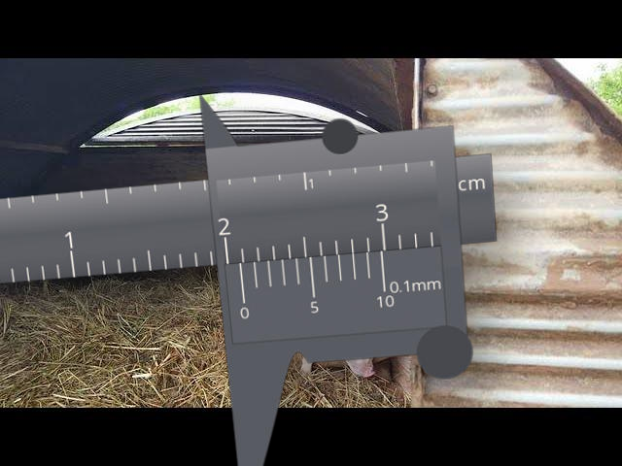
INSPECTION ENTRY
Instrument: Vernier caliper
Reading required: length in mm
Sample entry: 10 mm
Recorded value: 20.8 mm
